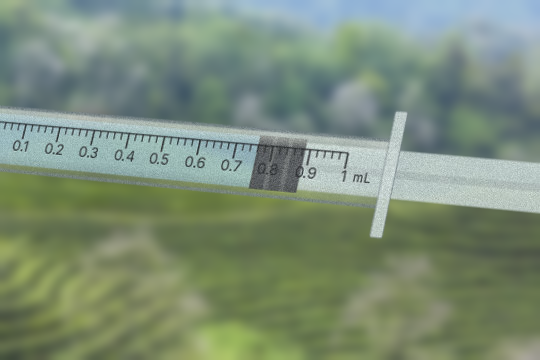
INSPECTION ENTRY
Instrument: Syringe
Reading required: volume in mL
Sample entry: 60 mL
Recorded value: 0.76 mL
